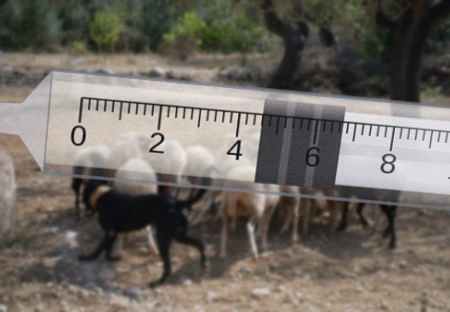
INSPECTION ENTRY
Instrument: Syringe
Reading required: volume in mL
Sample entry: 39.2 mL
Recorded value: 4.6 mL
